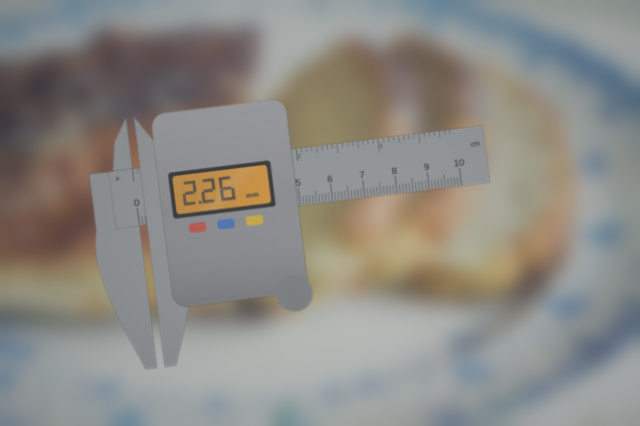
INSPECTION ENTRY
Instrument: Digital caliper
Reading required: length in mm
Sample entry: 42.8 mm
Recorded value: 2.26 mm
